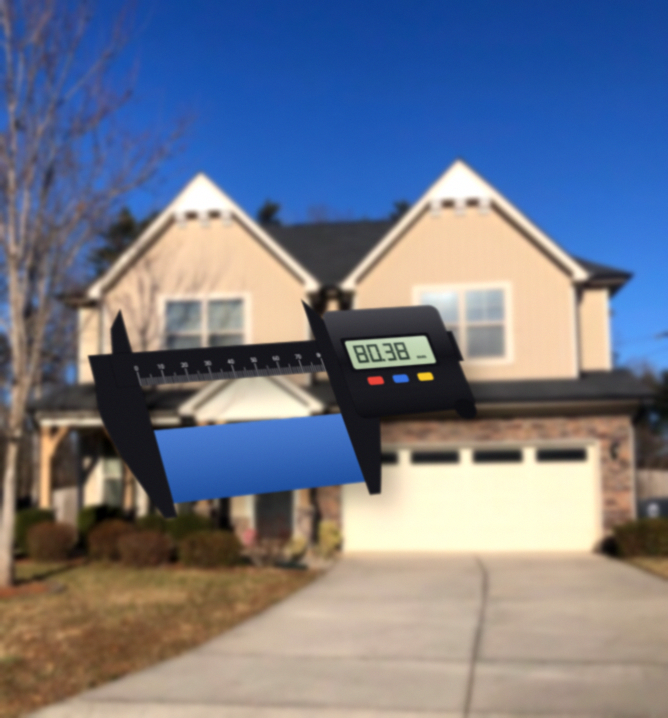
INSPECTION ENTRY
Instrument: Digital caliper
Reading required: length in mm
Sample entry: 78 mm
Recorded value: 80.38 mm
